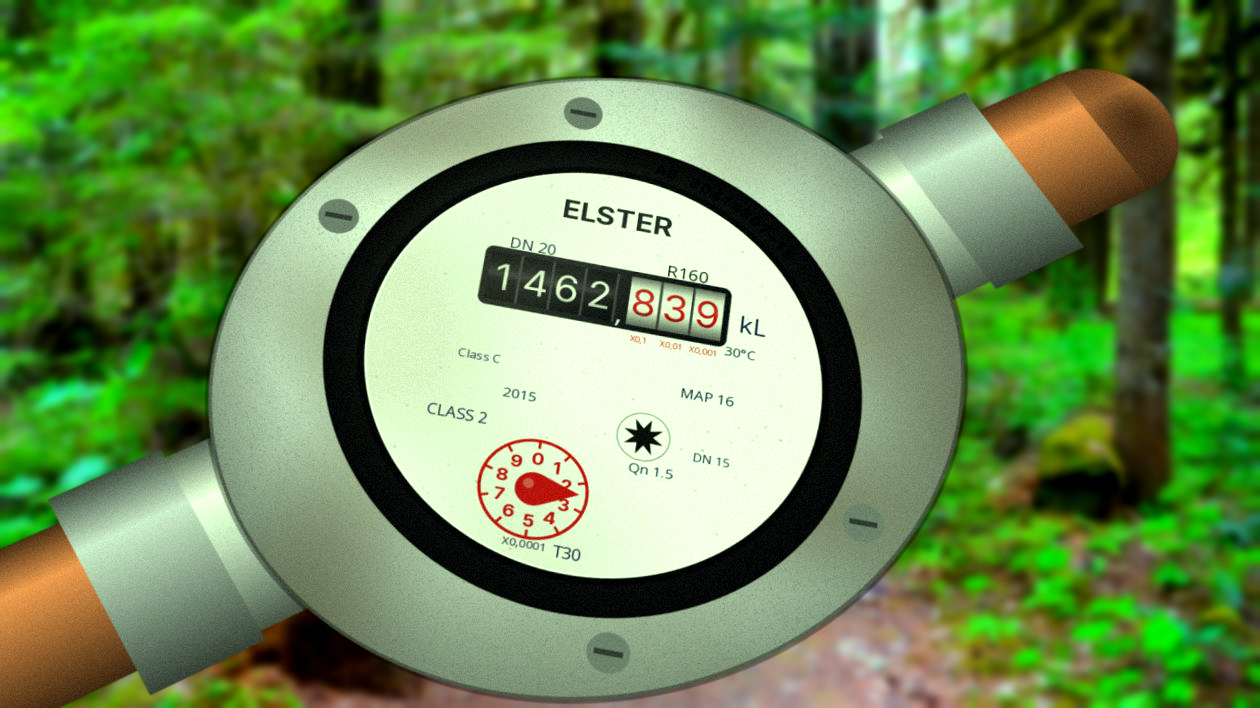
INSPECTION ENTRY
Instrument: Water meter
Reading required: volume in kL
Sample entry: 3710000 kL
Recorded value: 1462.8392 kL
